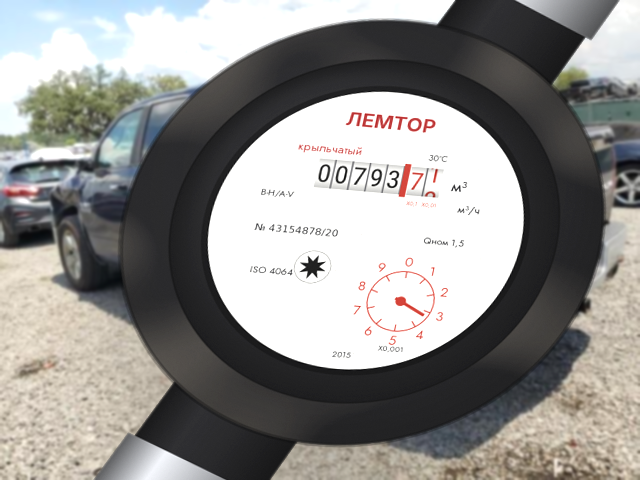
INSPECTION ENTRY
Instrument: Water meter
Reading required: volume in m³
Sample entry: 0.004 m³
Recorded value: 793.713 m³
